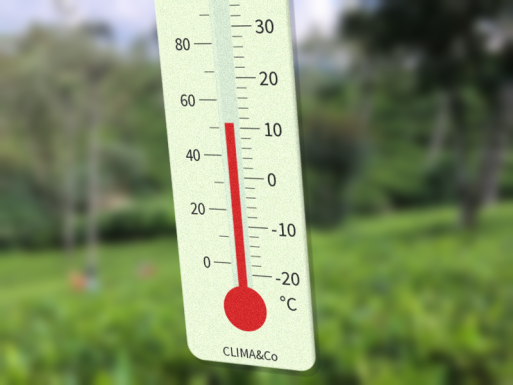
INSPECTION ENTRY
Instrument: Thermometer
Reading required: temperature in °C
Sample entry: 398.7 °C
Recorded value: 11 °C
